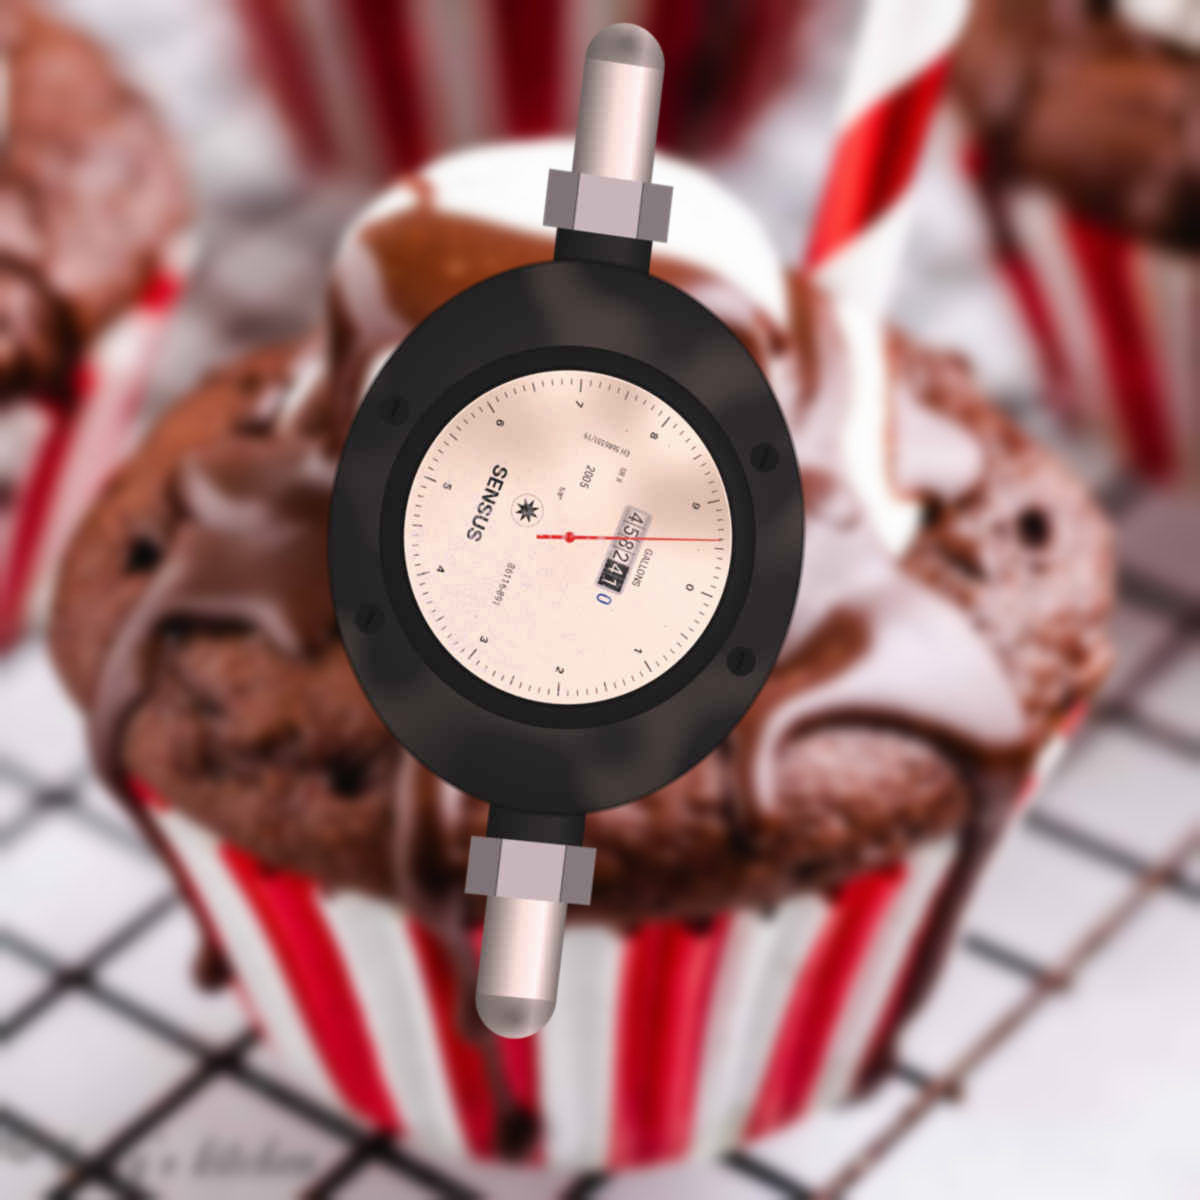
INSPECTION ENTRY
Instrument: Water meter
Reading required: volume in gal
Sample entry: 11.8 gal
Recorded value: 4582409.4 gal
